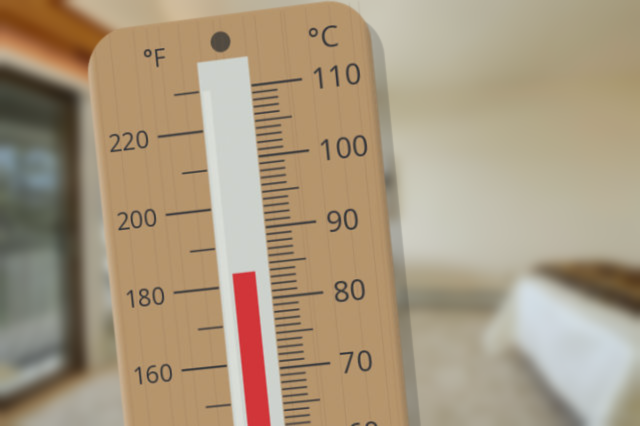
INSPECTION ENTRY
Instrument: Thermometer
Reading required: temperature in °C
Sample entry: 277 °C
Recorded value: 84 °C
